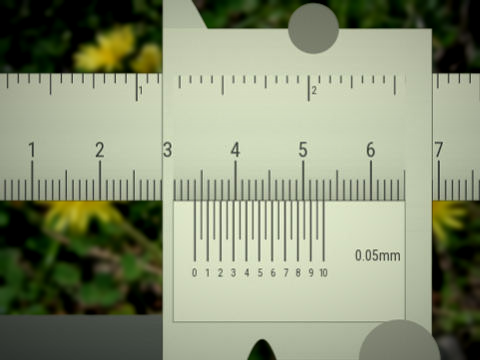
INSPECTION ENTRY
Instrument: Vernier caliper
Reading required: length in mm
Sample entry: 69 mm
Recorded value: 34.0 mm
